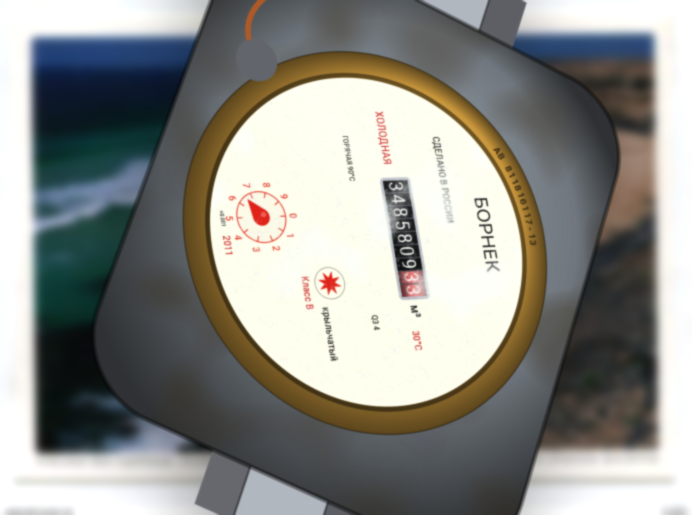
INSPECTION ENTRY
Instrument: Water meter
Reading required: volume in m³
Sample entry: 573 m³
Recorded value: 3485809.336 m³
